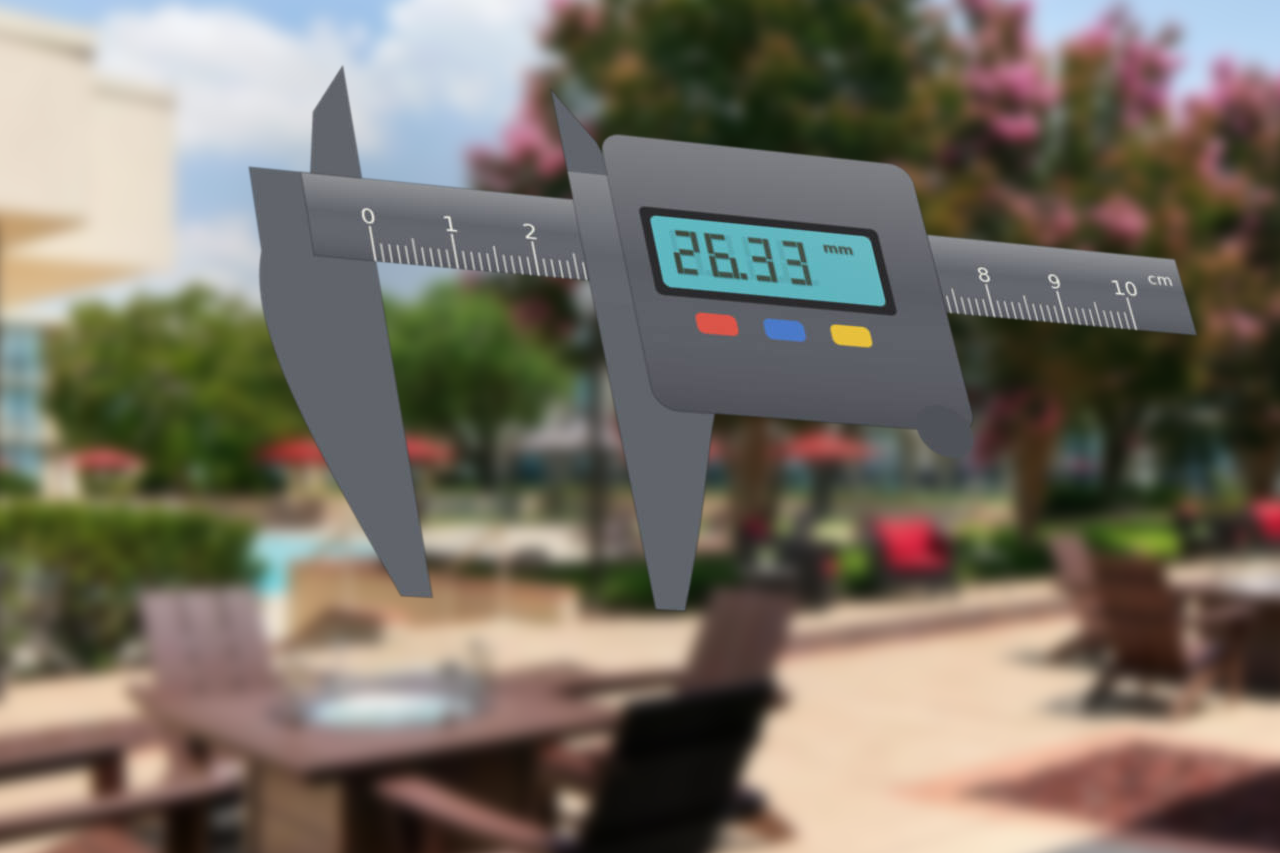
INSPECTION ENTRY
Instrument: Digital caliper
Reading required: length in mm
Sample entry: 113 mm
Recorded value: 26.33 mm
